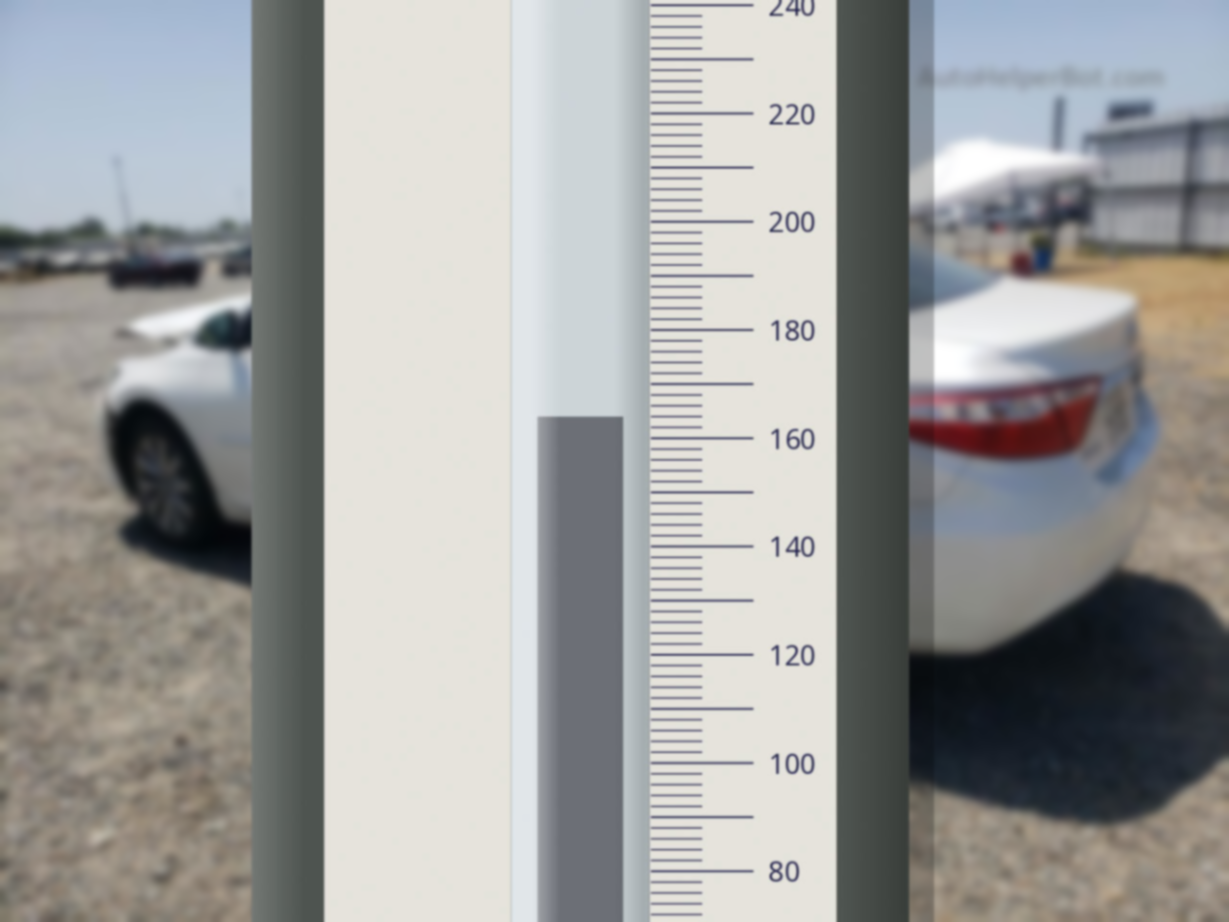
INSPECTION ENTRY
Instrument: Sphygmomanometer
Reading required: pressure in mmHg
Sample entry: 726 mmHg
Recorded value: 164 mmHg
